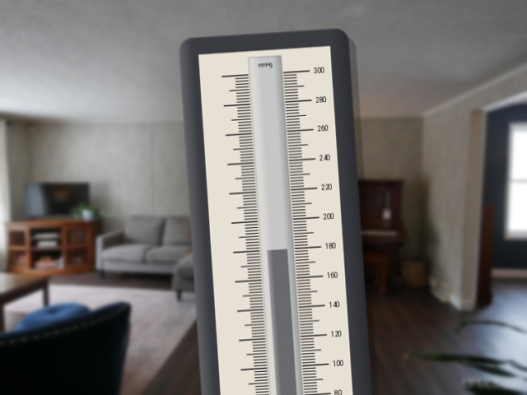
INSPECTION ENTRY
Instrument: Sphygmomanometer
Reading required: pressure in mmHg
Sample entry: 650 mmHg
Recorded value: 180 mmHg
